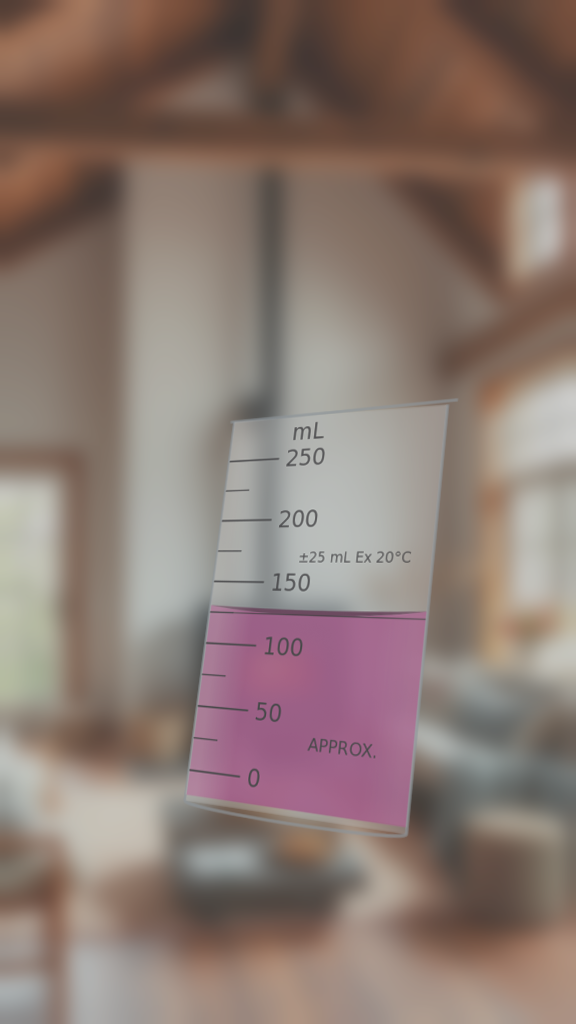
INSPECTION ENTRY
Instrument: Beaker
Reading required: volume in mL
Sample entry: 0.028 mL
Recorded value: 125 mL
